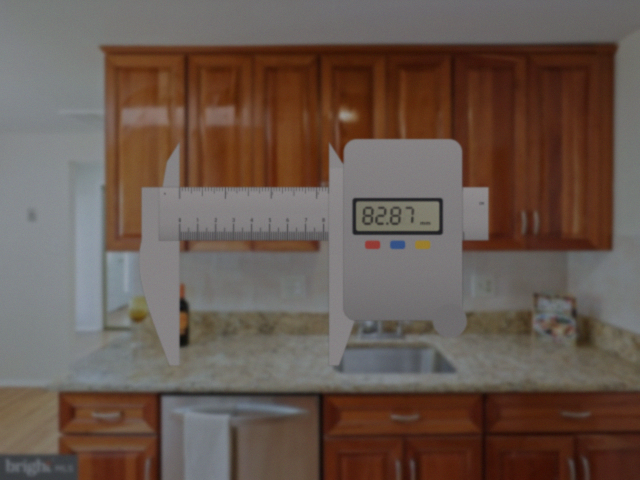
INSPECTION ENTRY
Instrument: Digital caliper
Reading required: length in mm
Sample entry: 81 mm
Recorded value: 82.87 mm
